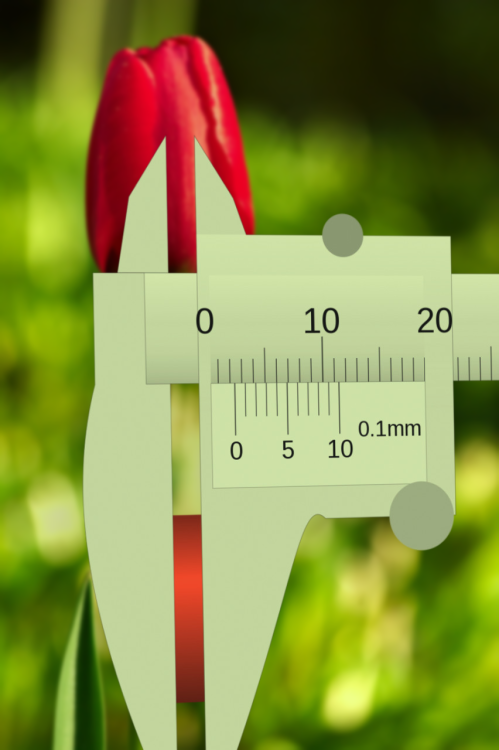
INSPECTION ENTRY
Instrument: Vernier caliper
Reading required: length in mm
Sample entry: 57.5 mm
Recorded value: 2.4 mm
